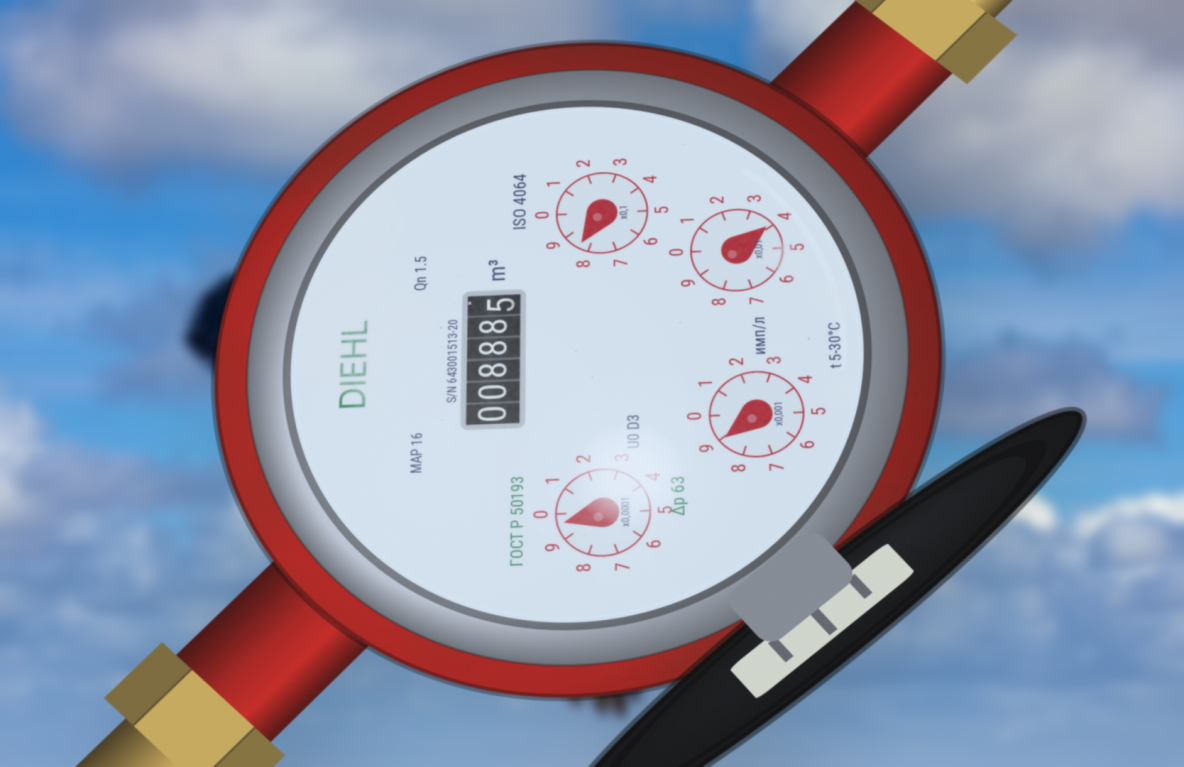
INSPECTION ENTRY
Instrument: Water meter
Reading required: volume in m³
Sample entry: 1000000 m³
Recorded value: 8884.8389 m³
